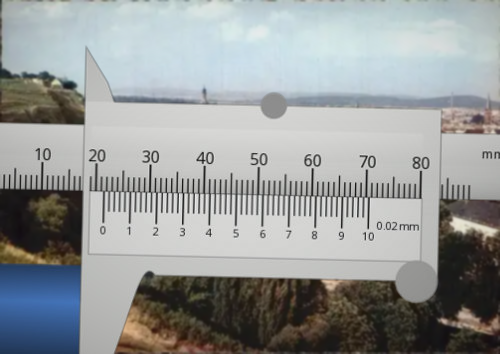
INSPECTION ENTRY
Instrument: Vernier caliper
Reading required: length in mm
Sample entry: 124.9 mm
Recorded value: 21.5 mm
